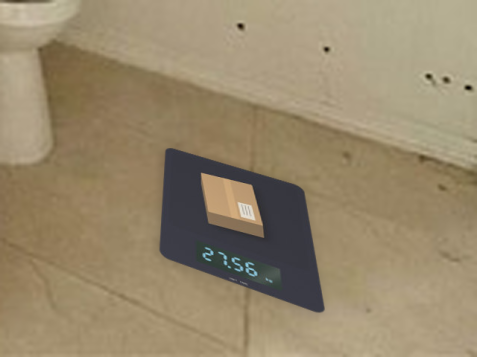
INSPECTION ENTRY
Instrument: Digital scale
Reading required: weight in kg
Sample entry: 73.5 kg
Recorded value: 27.56 kg
